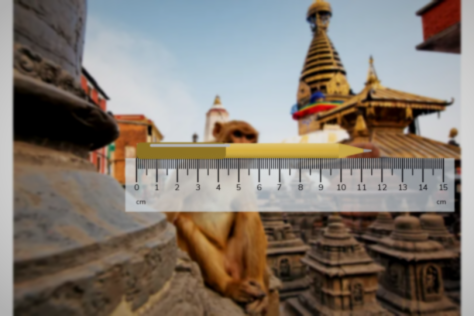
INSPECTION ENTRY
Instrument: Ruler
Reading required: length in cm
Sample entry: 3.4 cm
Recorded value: 11.5 cm
